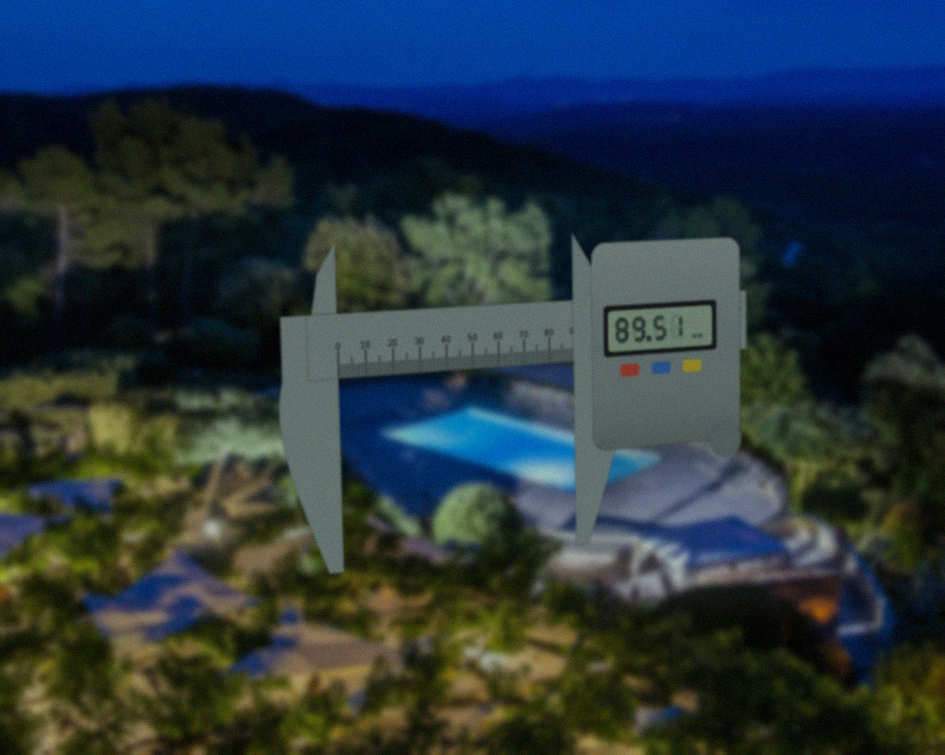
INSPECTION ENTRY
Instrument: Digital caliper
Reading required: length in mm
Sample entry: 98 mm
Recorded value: 89.51 mm
